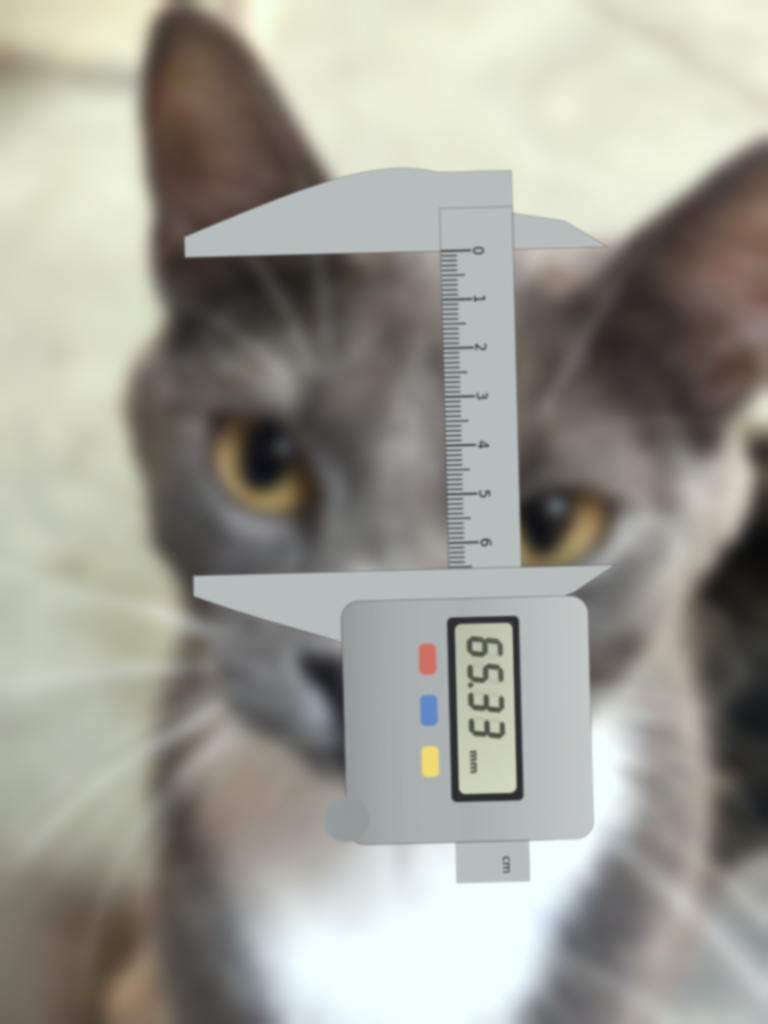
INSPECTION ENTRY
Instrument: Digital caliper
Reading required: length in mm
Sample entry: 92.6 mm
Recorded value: 65.33 mm
